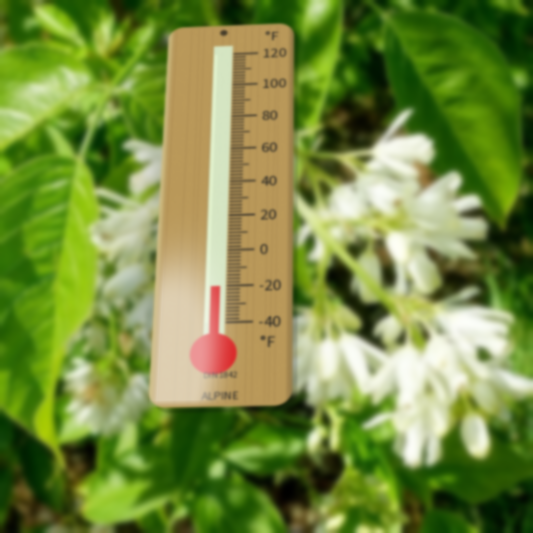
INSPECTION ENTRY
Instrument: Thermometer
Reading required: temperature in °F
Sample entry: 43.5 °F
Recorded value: -20 °F
